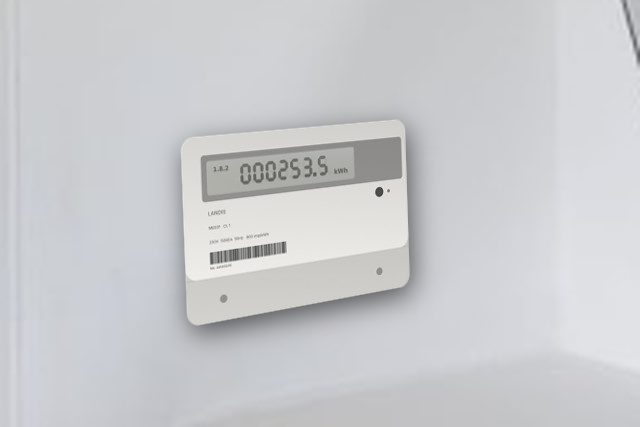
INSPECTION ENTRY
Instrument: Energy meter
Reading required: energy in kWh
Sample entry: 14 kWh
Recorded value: 253.5 kWh
